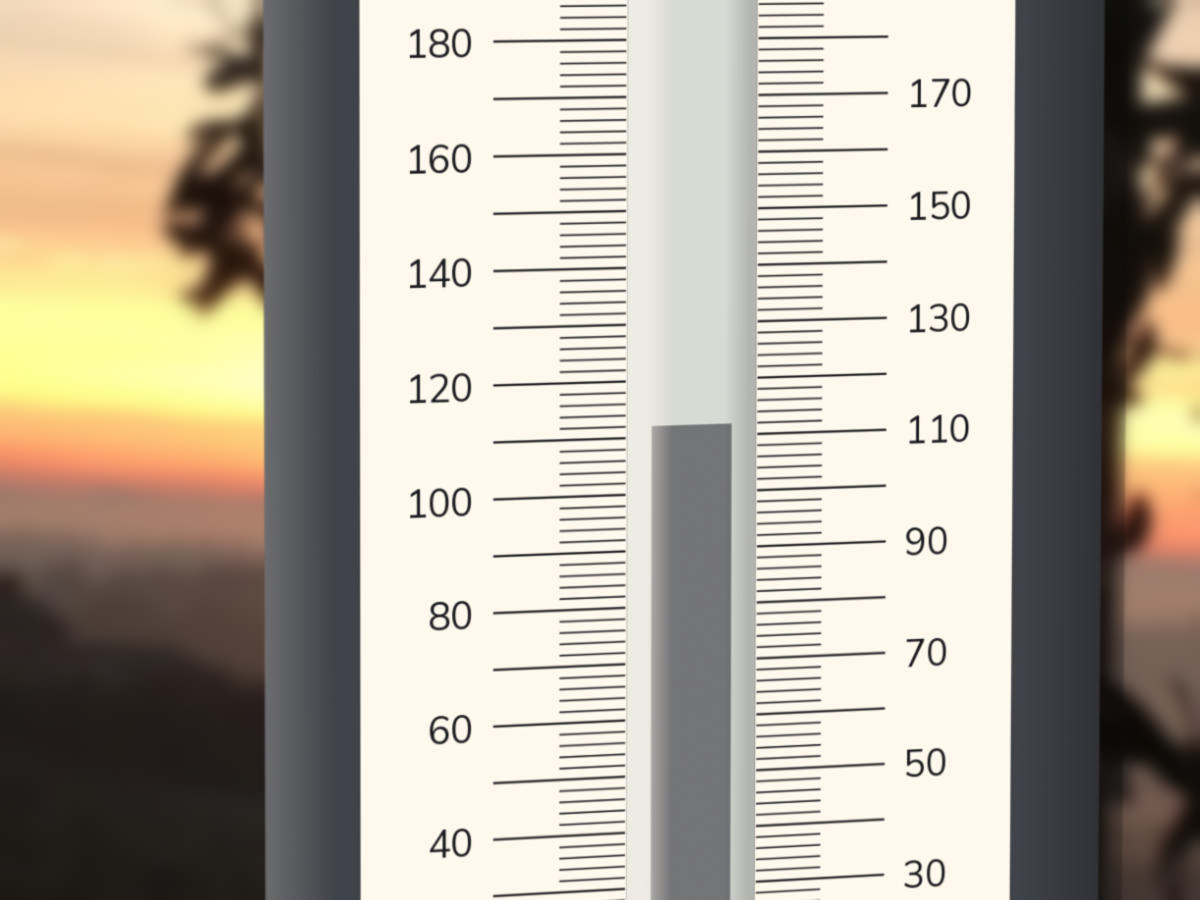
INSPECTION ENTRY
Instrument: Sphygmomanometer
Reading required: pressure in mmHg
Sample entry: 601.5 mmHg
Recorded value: 112 mmHg
